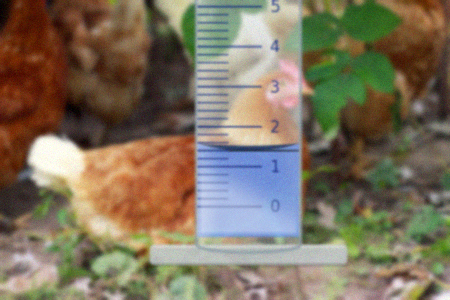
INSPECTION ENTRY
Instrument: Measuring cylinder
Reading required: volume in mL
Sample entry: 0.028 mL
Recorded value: 1.4 mL
